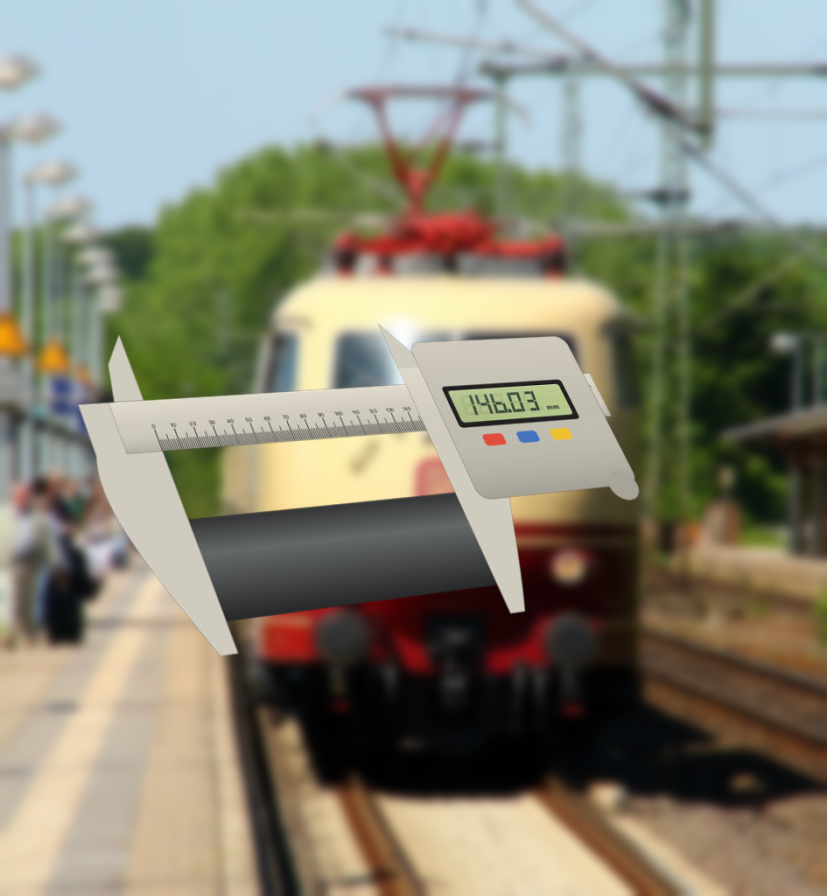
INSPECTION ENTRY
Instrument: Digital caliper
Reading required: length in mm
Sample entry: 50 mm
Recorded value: 146.03 mm
